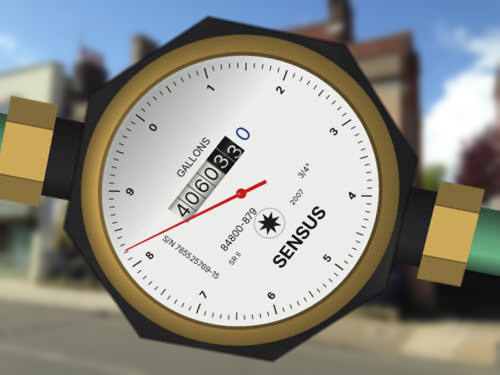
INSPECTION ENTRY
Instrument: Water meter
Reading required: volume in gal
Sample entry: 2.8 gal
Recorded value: 4060328.2 gal
